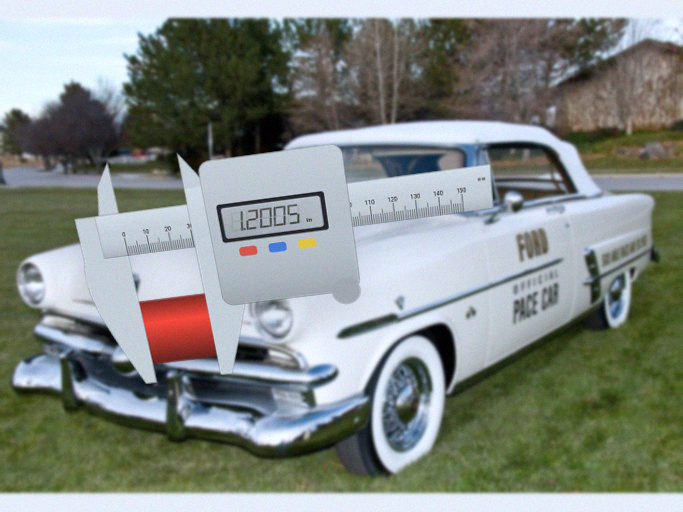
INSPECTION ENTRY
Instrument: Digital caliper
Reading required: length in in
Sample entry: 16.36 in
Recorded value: 1.2005 in
